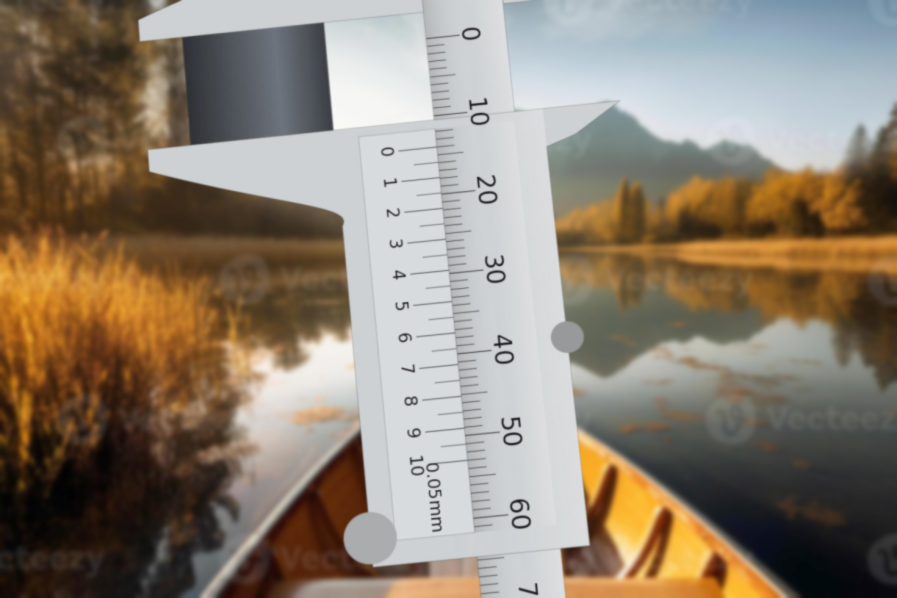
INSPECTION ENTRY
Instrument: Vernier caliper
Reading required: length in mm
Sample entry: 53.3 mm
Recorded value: 14.0 mm
